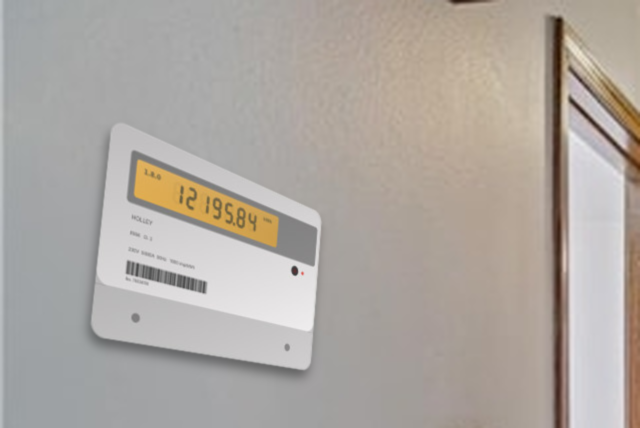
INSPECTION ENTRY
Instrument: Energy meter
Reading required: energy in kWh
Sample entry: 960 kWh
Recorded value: 12195.84 kWh
